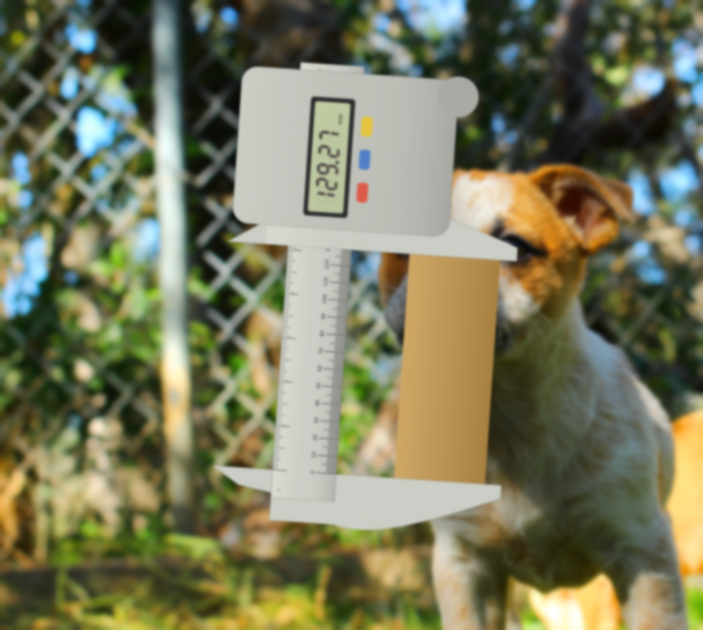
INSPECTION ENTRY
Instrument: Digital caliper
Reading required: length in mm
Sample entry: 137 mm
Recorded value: 129.27 mm
